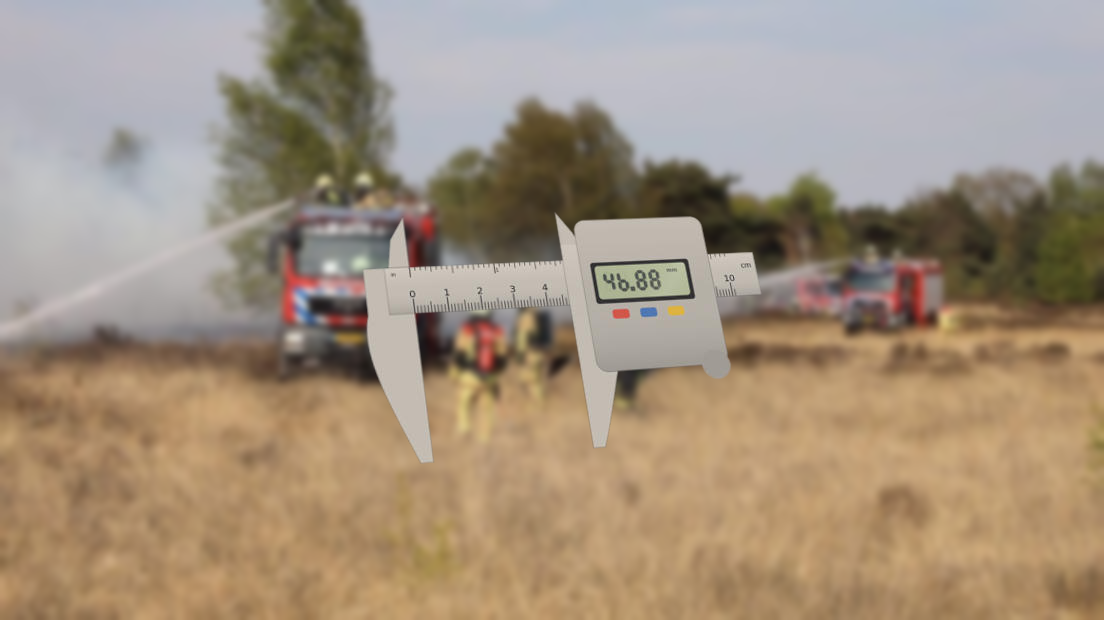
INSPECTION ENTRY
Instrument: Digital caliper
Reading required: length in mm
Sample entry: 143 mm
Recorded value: 46.88 mm
